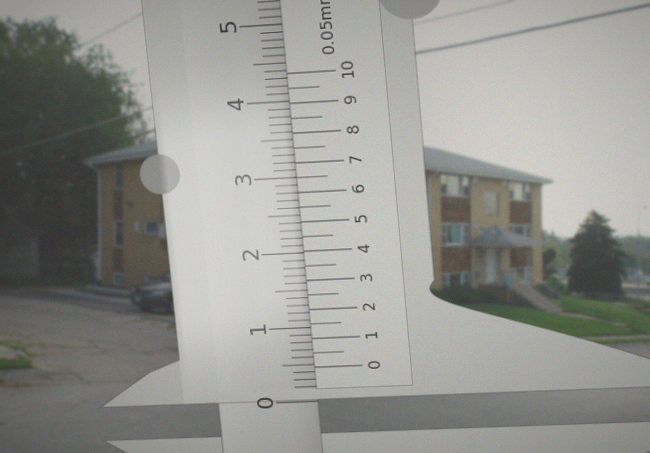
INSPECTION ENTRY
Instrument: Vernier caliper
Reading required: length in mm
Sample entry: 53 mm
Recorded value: 4.6 mm
